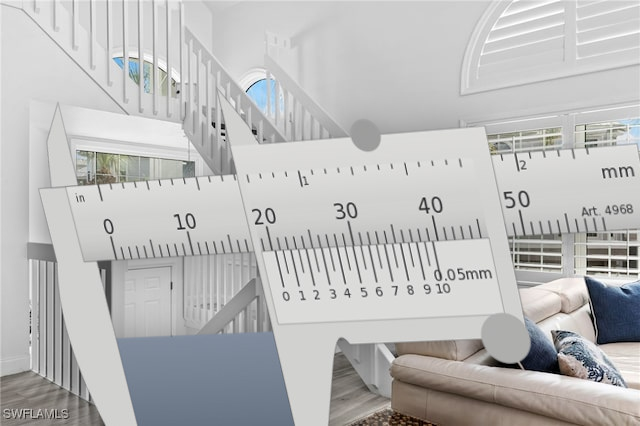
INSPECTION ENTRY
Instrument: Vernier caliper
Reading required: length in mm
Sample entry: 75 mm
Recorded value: 20.4 mm
